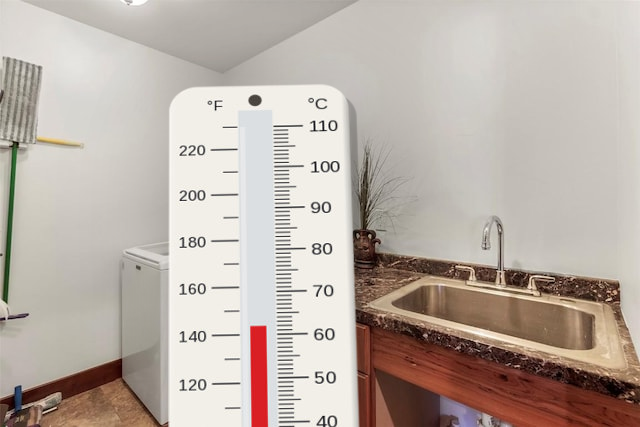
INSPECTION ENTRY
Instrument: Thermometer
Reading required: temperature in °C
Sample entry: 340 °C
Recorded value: 62 °C
